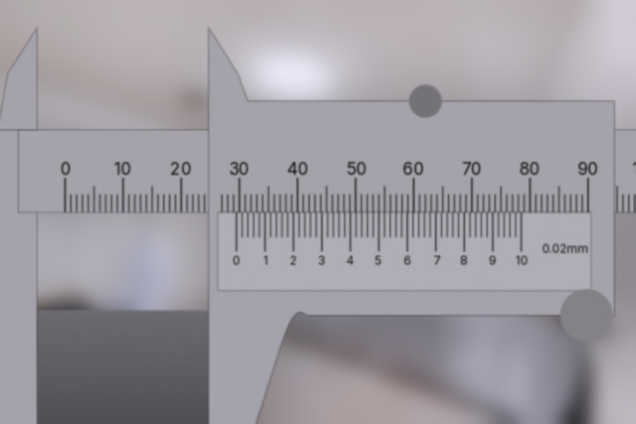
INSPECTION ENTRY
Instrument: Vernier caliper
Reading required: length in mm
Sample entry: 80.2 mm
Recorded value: 29.5 mm
